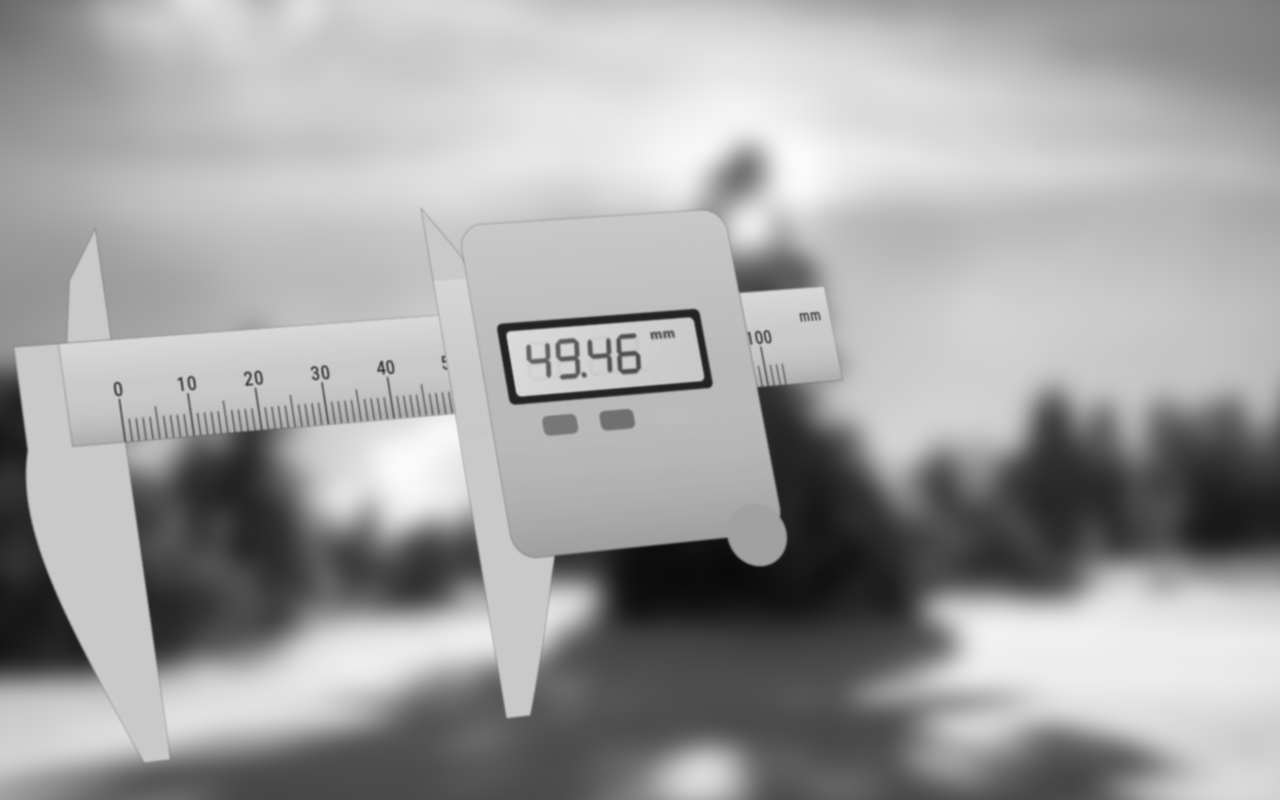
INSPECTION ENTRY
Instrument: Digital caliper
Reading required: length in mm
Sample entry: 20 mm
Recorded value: 49.46 mm
